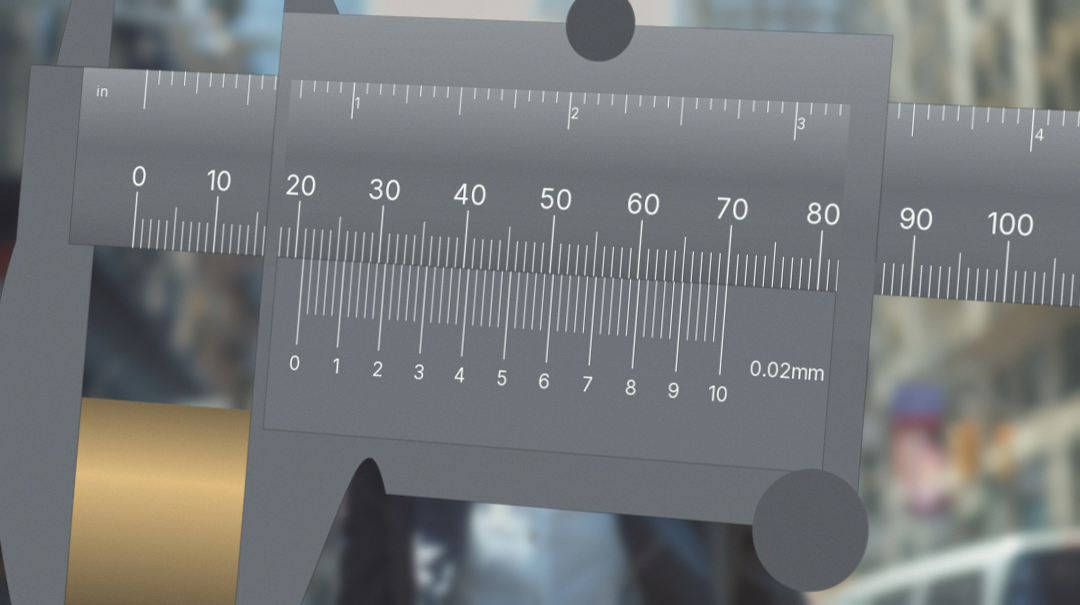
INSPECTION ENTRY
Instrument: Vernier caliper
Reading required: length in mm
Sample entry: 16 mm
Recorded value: 21.0 mm
